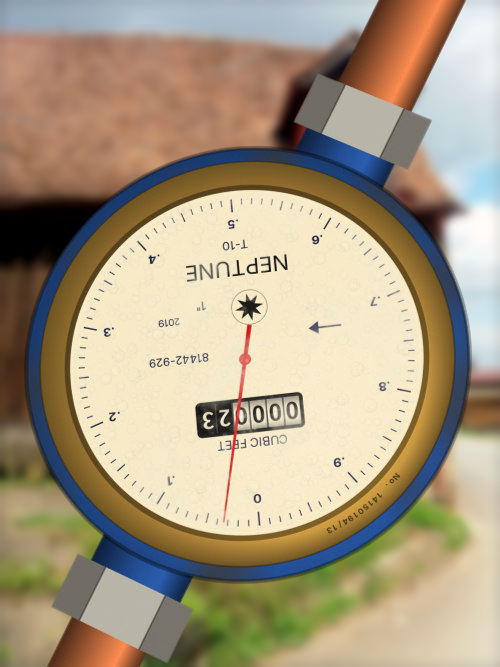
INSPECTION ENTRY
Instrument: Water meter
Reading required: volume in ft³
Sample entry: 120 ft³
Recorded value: 23.03 ft³
